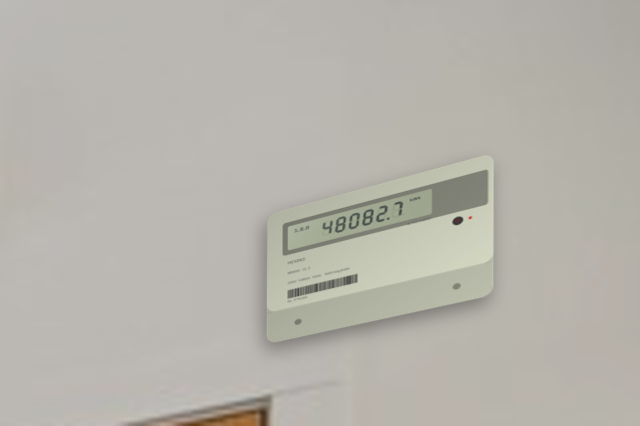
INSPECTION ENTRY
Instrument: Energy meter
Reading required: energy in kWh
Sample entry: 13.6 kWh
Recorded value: 48082.7 kWh
